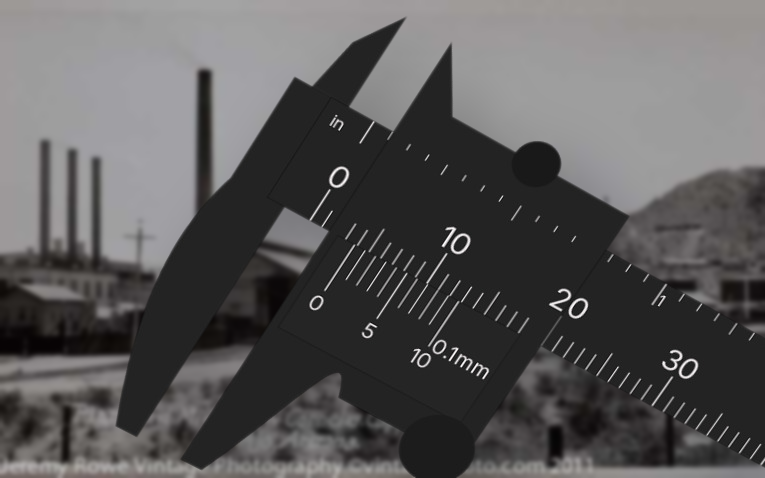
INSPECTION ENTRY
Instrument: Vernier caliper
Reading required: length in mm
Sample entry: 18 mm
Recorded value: 3.8 mm
